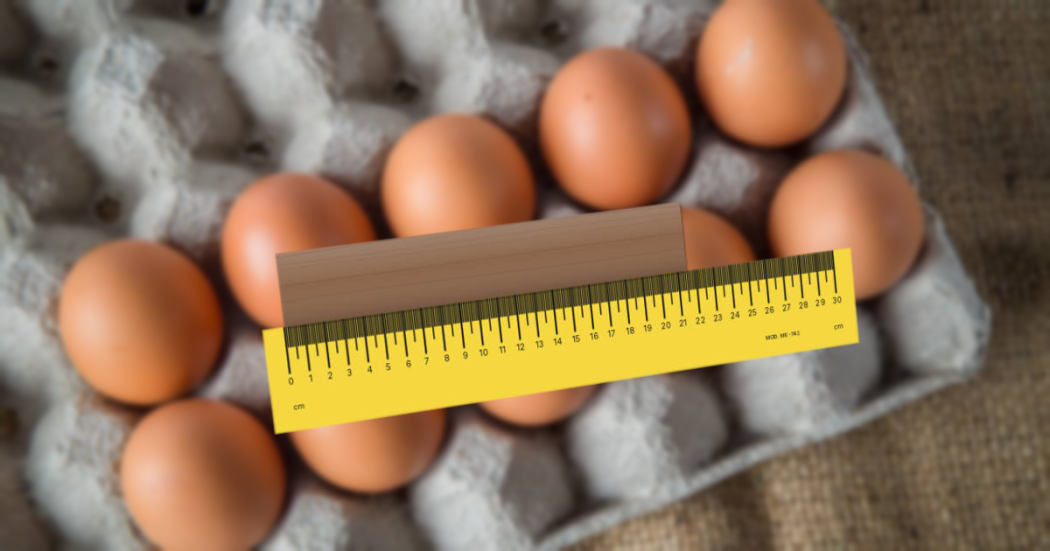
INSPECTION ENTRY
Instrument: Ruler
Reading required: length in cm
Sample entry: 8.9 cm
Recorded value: 21.5 cm
